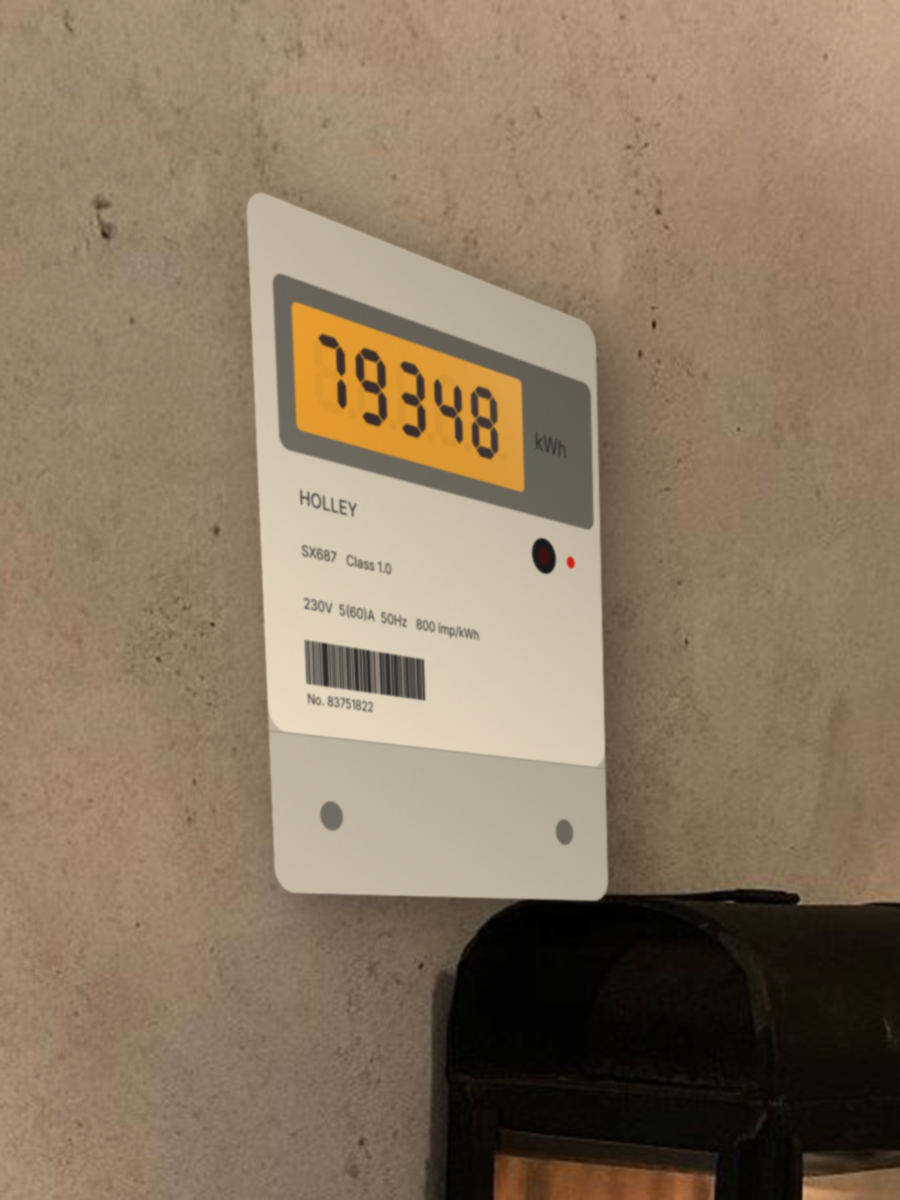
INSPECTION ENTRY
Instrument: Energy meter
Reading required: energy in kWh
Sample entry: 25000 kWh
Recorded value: 79348 kWh
